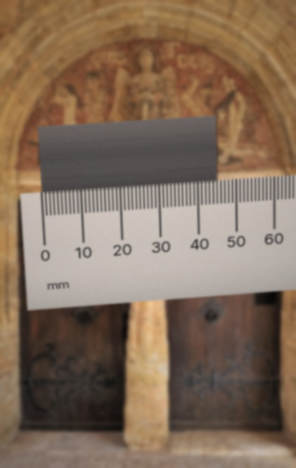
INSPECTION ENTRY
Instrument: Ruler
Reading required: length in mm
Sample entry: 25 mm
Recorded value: 45 mm
